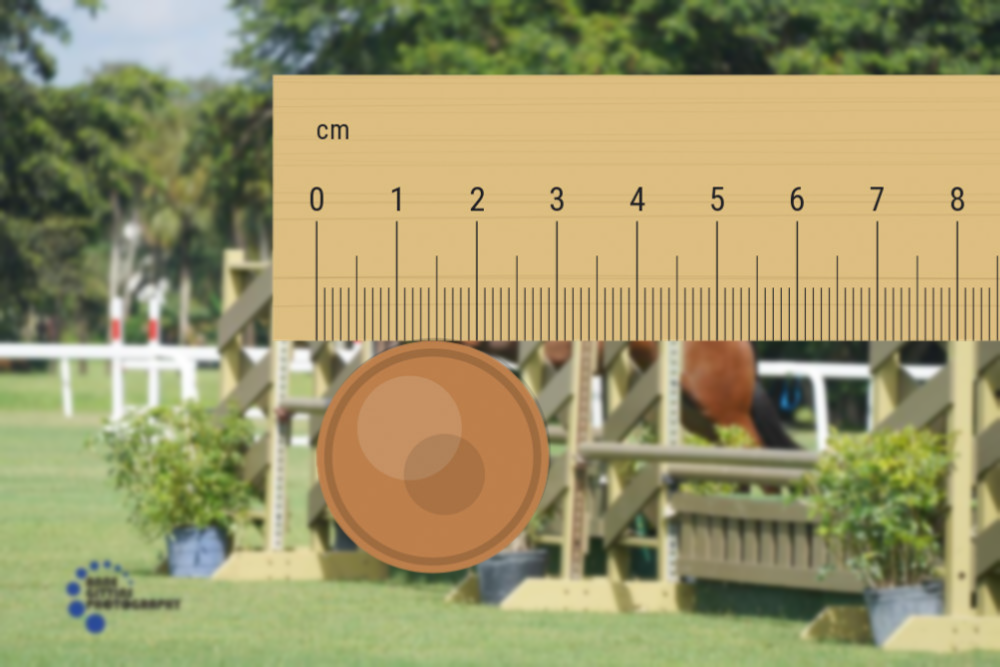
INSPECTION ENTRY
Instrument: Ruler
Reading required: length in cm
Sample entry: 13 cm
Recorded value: 2.9 cm
